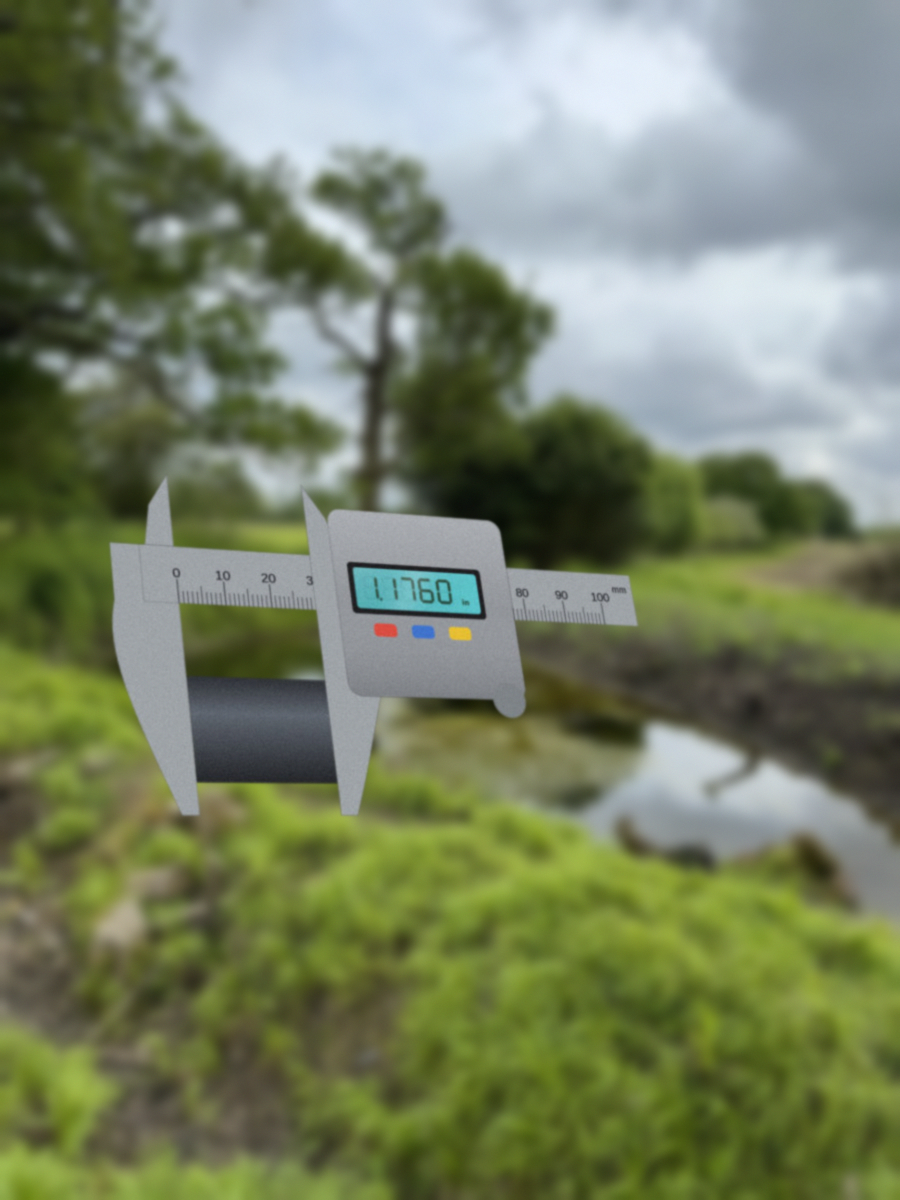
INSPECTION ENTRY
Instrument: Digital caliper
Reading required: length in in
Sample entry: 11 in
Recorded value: 1.1760 in
